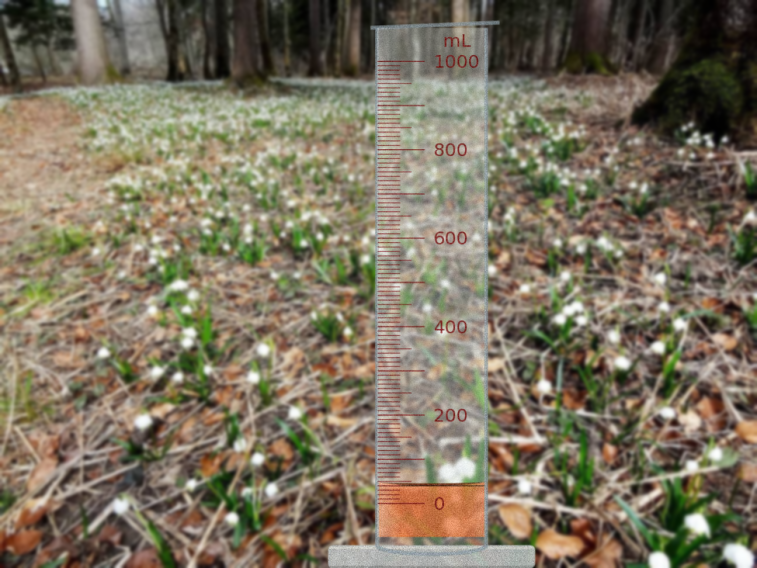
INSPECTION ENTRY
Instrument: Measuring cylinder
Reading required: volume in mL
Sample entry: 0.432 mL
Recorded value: 40 mL
